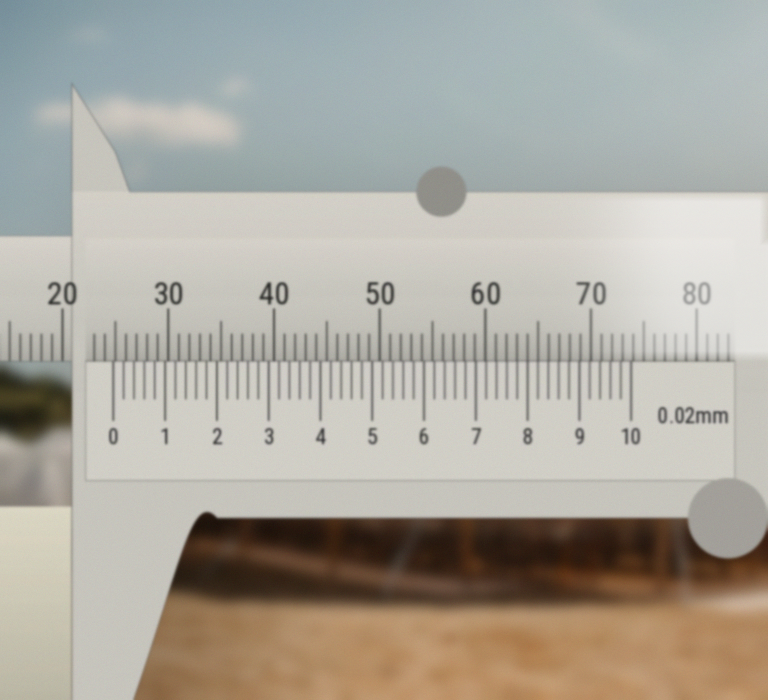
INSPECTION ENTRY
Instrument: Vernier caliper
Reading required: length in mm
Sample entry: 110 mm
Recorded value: 24.8 mm
